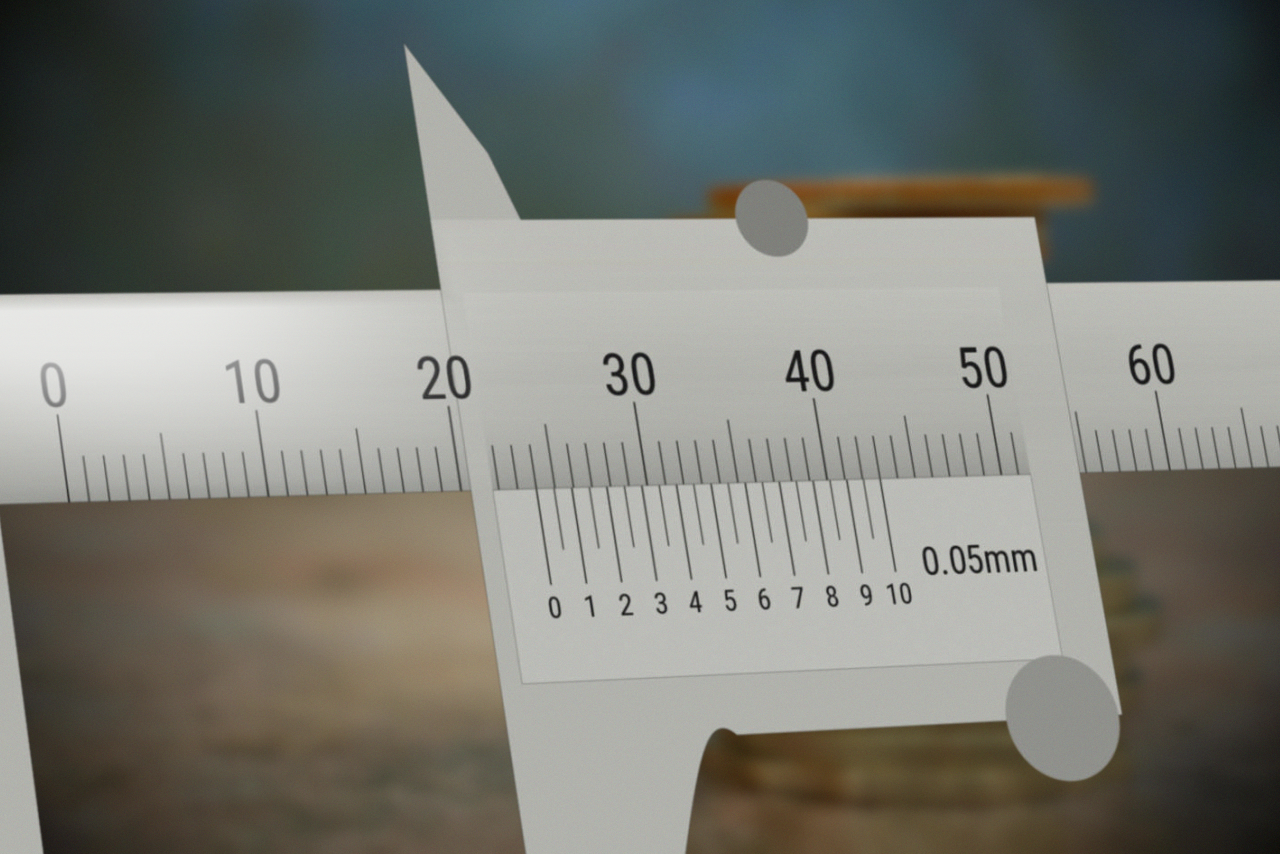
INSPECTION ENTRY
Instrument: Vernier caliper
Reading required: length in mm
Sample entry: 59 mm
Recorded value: 24.0 mm
